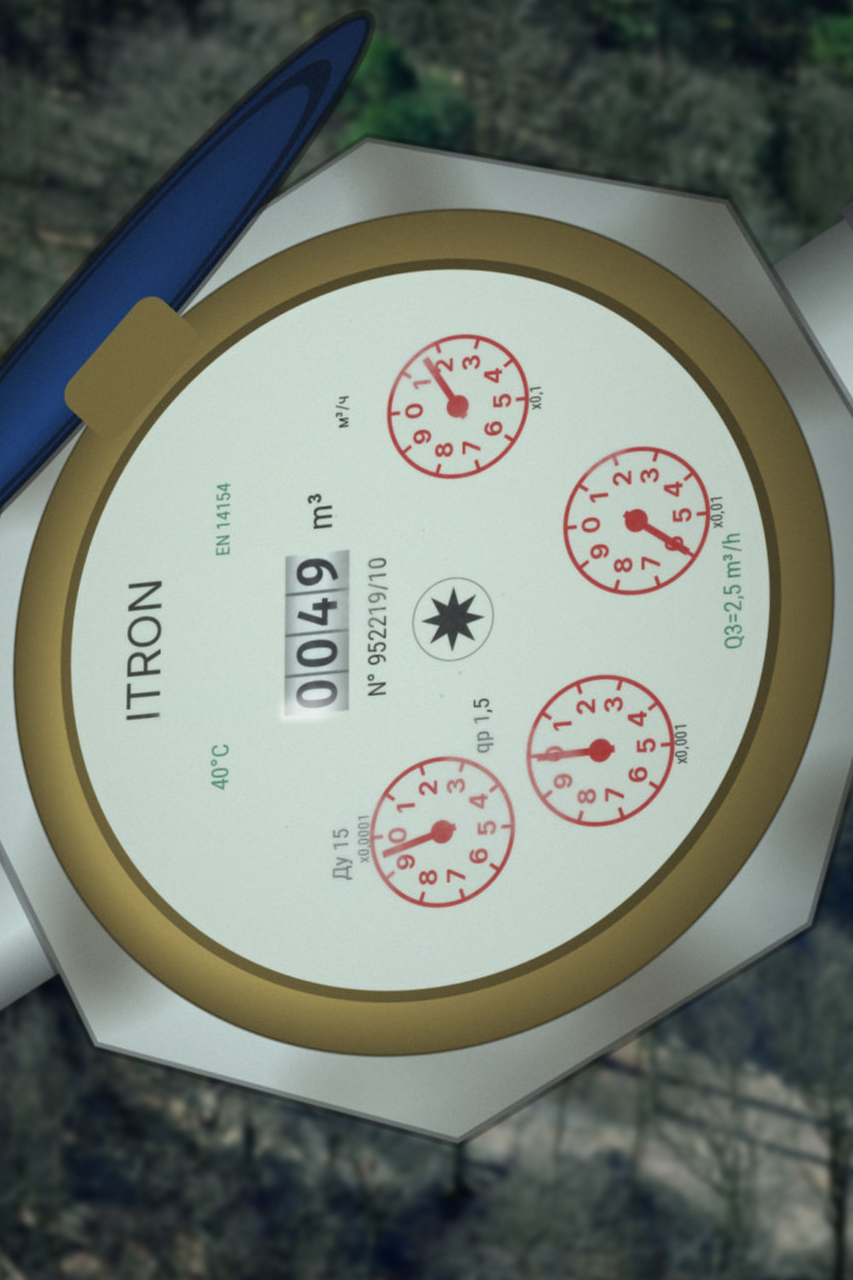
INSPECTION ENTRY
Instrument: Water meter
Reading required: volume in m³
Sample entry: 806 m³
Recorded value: 49.1599 m³
